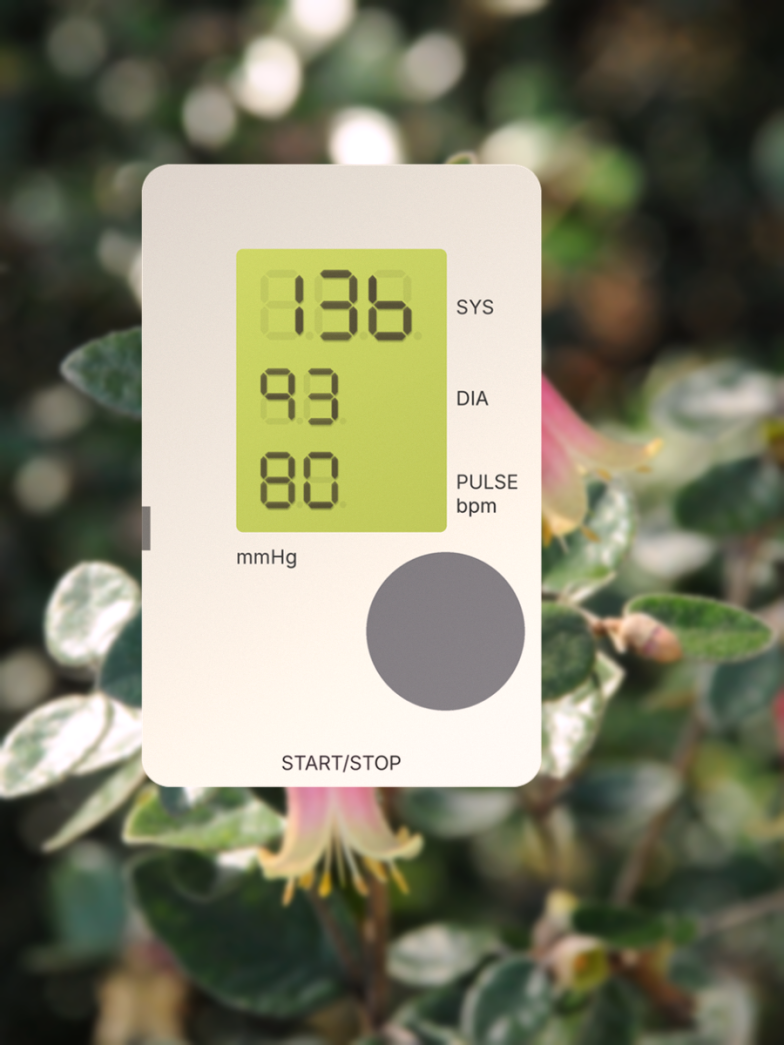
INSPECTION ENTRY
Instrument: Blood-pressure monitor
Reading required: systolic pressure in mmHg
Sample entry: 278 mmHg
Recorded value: 136 mmHg
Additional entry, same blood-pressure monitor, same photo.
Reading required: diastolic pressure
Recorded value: 93 mmHg
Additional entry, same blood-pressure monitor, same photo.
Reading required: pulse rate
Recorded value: 80 bpm
